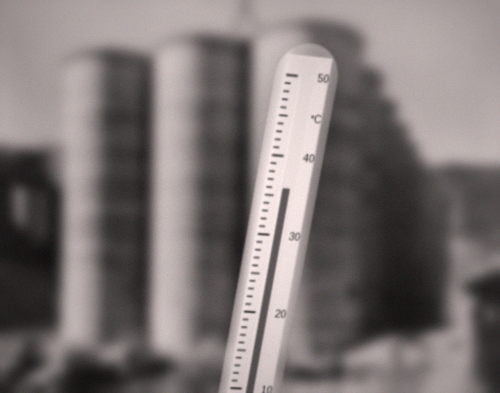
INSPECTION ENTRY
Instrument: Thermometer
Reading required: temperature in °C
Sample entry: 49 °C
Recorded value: 36 °C
